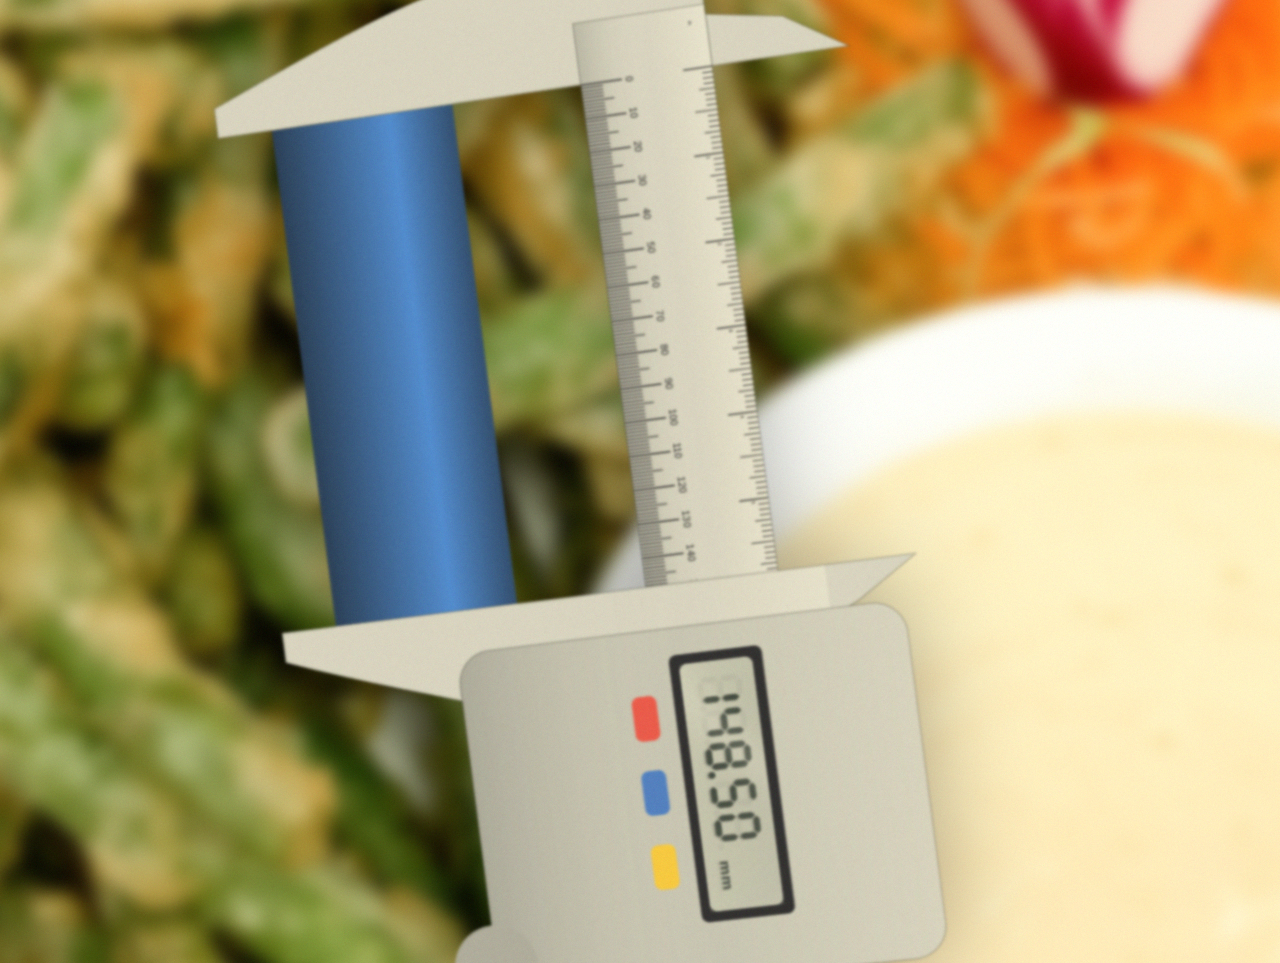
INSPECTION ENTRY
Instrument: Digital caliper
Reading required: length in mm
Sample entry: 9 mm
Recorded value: 148.50 mm
